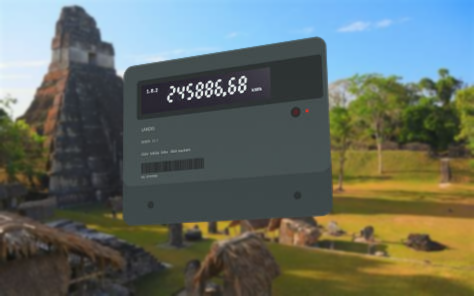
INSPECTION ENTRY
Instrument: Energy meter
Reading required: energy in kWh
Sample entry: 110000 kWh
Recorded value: 245886.68 kWh
